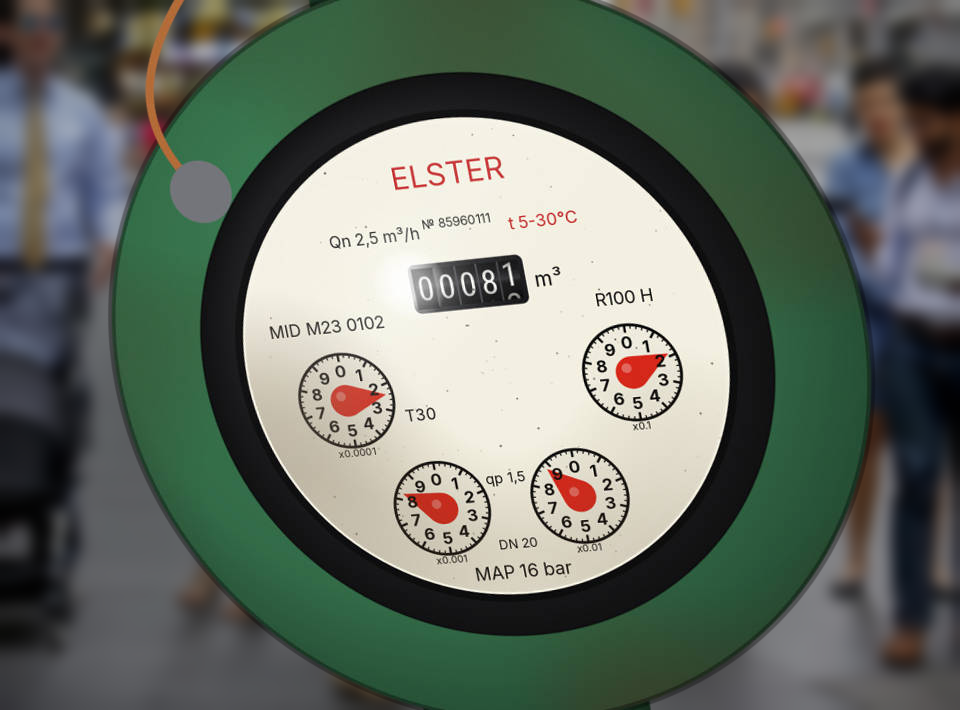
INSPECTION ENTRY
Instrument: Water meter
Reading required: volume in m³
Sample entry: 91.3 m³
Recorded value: 81.1882 m³
